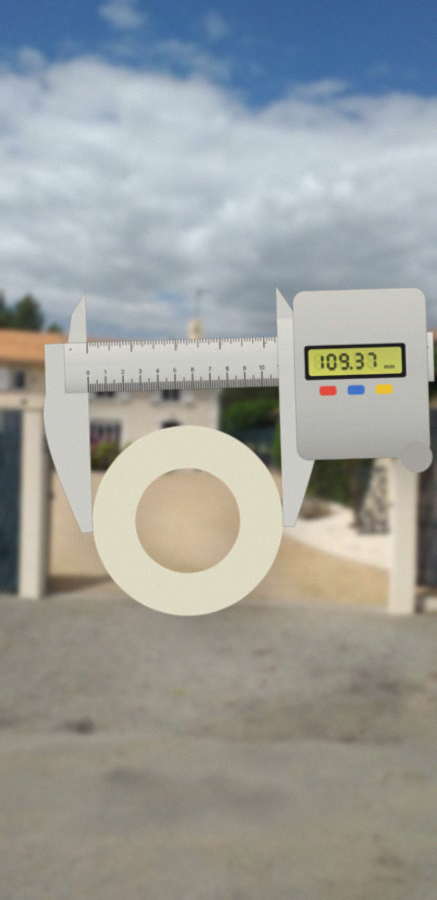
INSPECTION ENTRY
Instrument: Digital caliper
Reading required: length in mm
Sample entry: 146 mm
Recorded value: 109.37 mm
